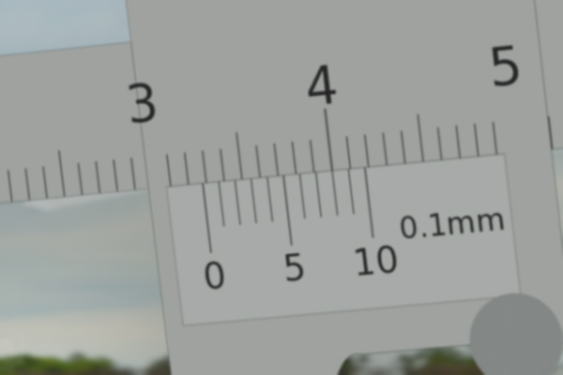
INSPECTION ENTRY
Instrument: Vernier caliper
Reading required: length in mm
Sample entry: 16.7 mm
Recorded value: 32.8 mm
